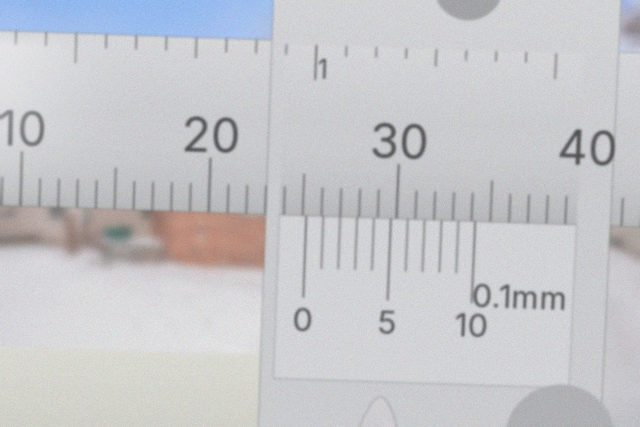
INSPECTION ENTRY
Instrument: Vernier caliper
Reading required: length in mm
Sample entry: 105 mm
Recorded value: 25.2 mm
